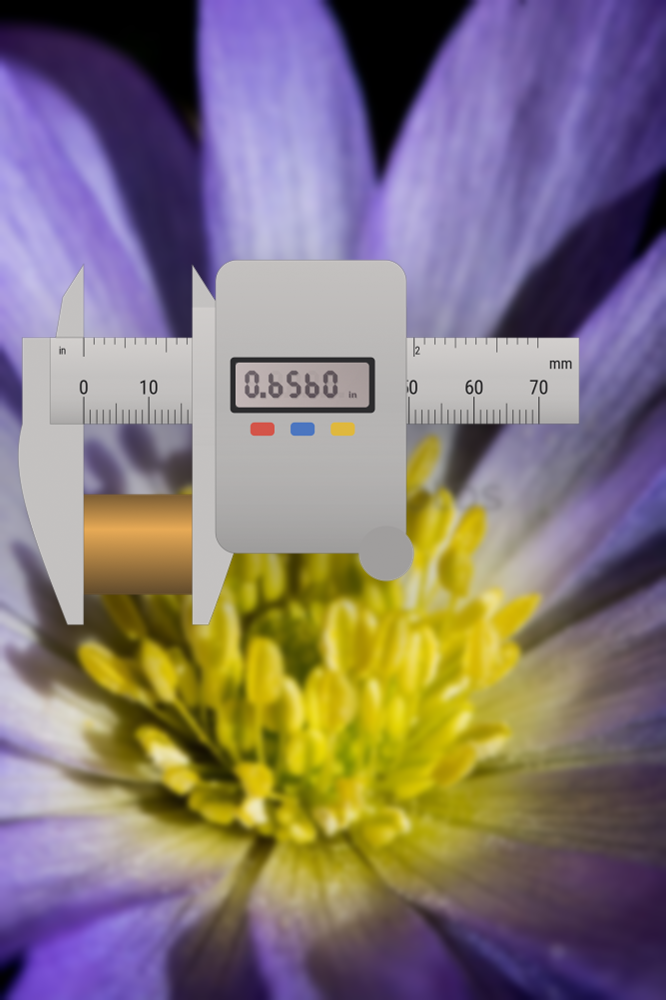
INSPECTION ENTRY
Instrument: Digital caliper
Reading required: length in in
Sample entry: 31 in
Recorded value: 0.6560 in
